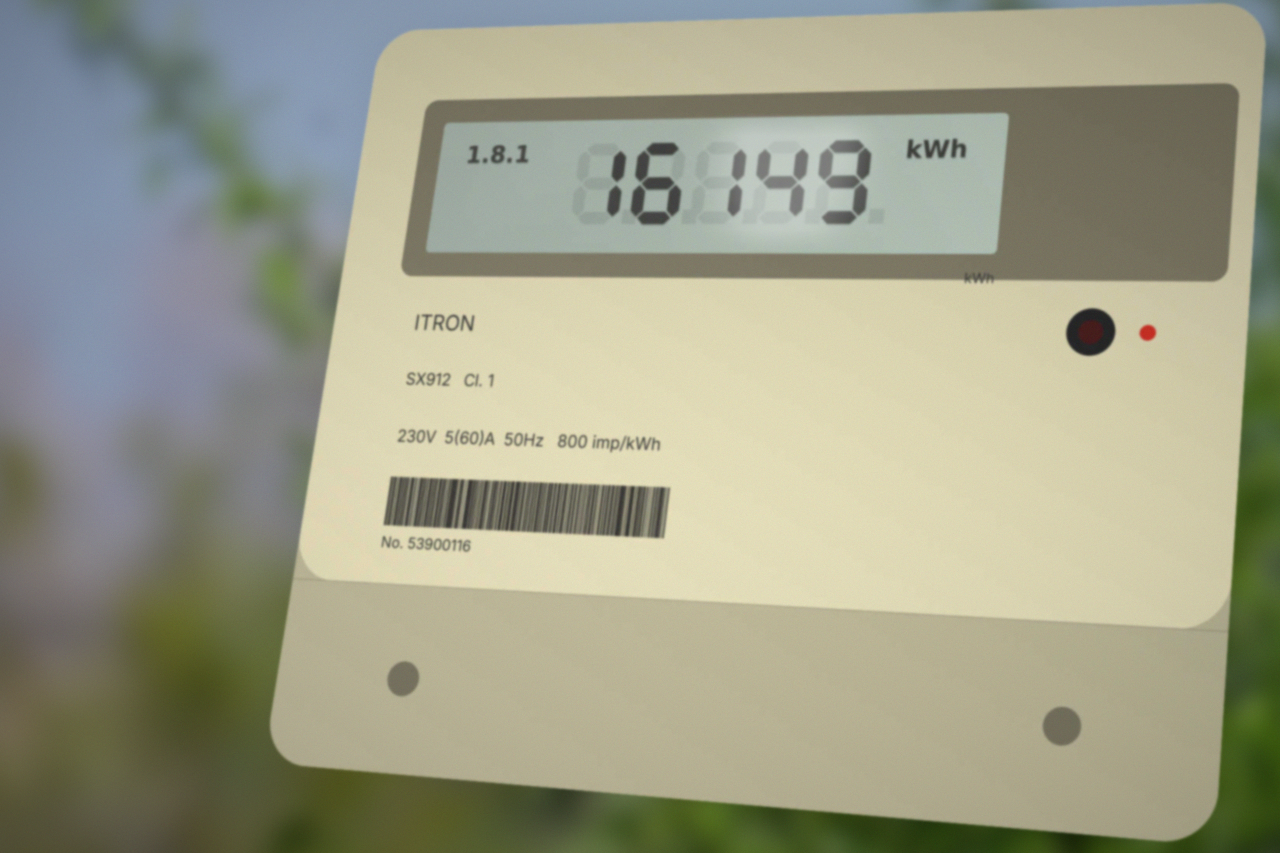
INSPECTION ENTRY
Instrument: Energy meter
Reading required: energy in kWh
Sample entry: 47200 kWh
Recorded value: 16149 kWh
